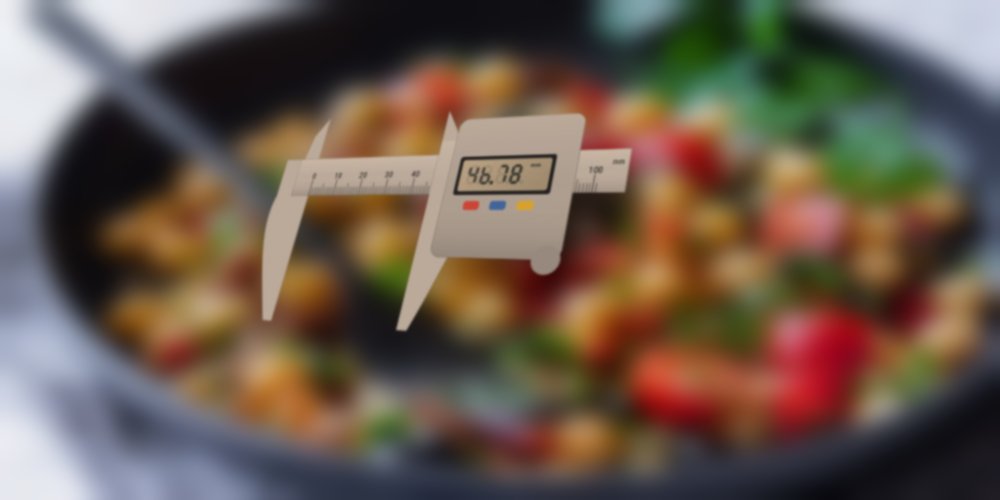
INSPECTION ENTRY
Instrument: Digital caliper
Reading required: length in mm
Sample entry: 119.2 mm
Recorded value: 46.78 mm
